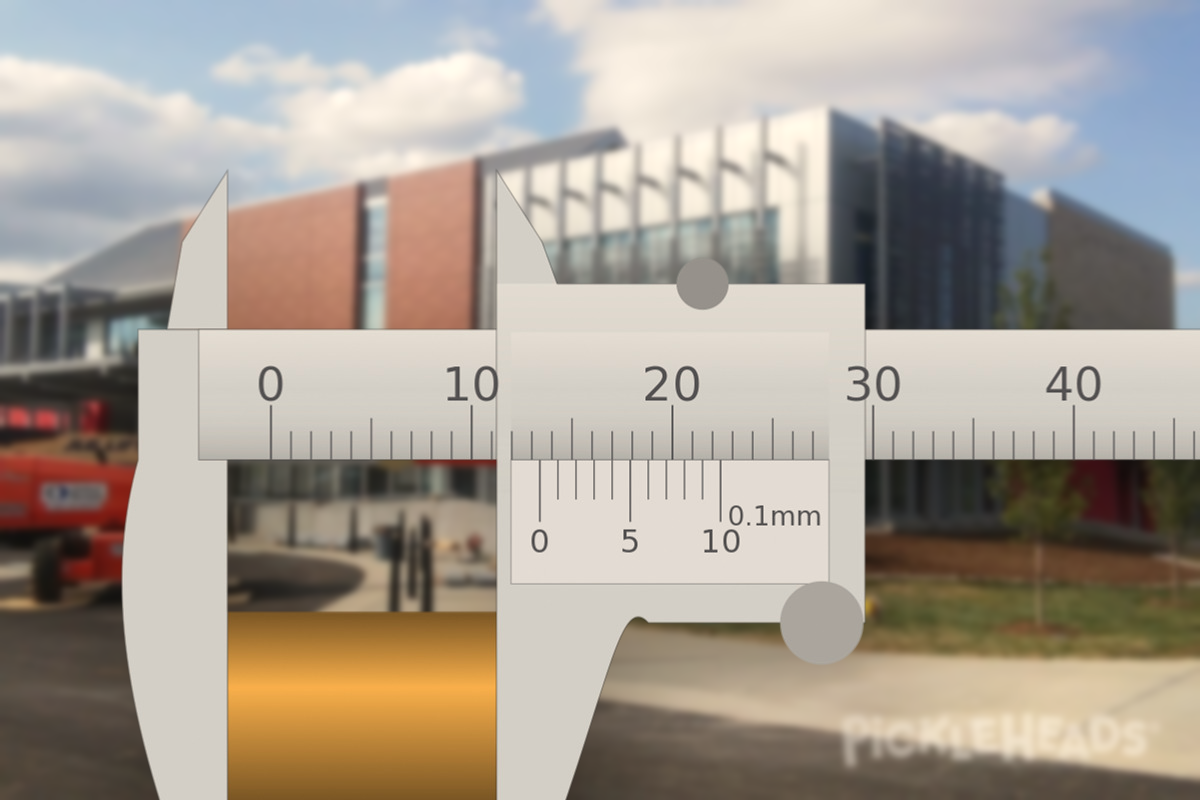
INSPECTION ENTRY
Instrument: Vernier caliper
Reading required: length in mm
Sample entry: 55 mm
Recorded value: 13.4 mm
